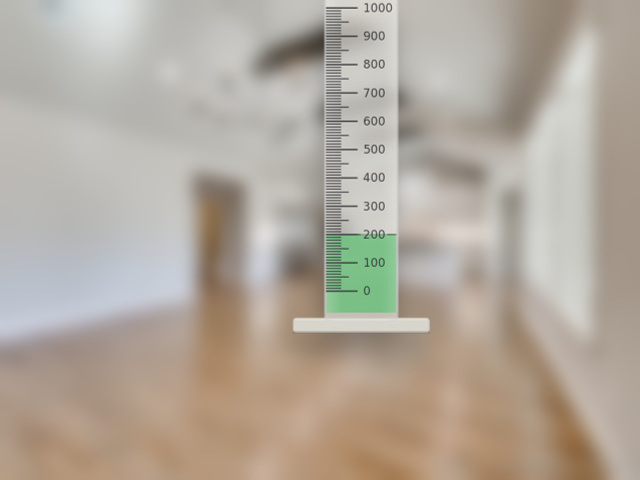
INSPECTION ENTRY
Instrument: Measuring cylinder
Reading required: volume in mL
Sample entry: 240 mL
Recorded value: 200 mL
